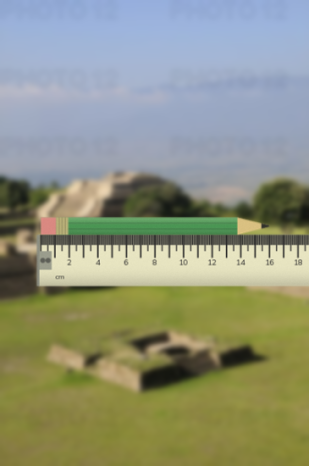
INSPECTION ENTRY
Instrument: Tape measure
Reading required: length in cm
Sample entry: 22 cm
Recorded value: 16 cm
